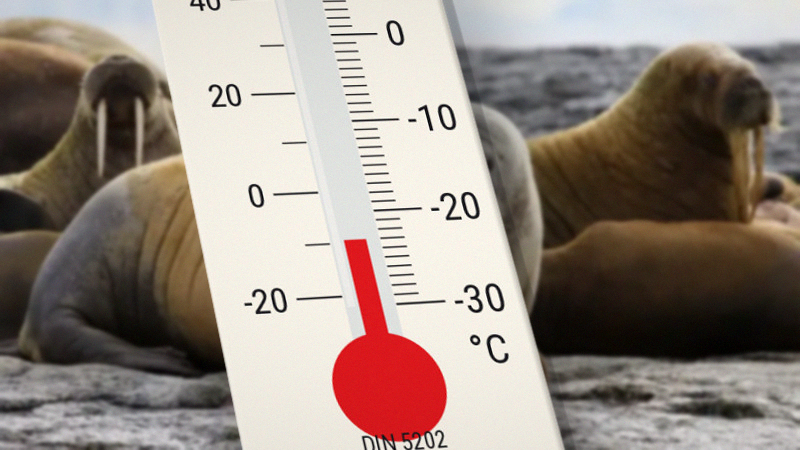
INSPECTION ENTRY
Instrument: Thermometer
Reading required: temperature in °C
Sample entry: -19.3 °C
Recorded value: -23 °C
